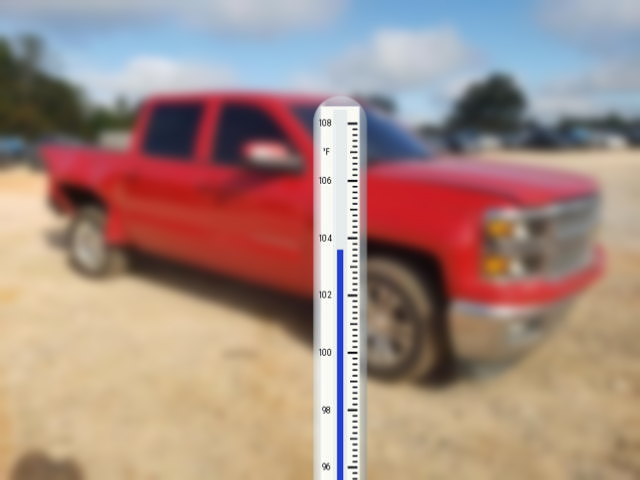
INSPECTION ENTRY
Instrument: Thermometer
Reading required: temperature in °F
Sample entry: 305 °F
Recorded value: 103.6 °F
